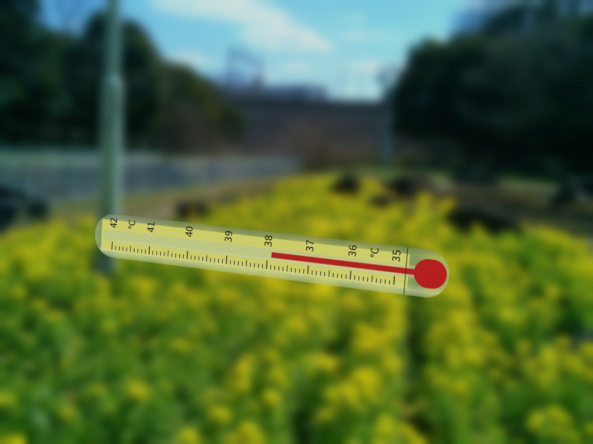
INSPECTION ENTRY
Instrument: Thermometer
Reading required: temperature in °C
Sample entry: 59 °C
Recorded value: 37.9 °C
